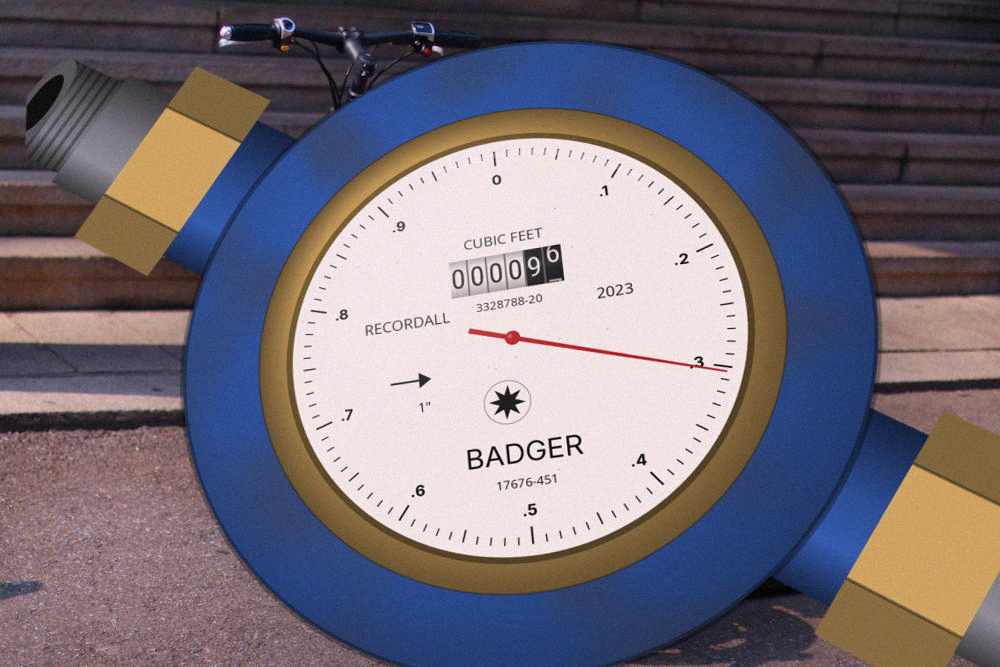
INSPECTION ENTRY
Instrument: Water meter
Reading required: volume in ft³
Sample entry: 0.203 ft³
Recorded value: 96.30 ft³
